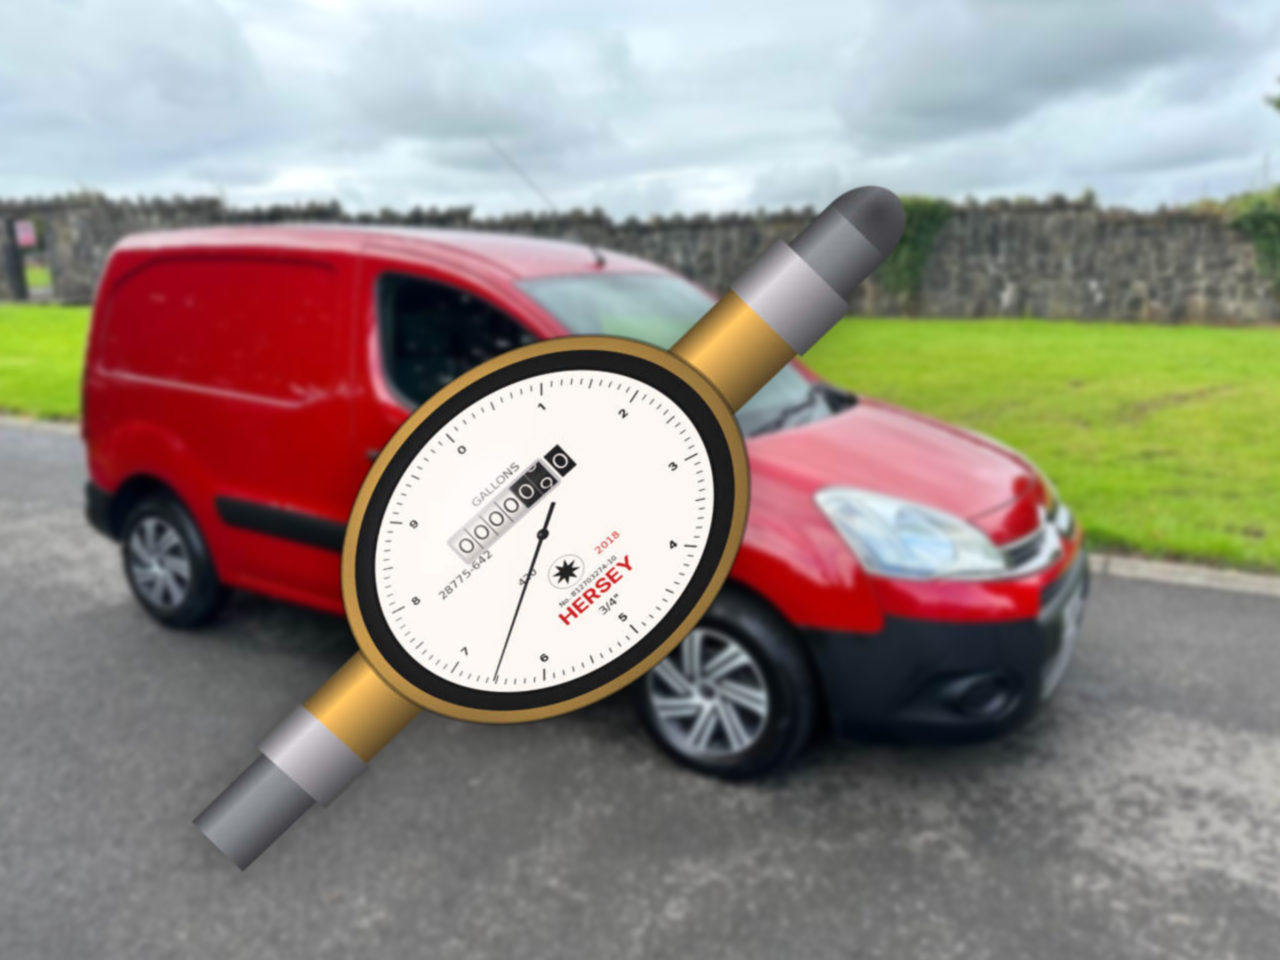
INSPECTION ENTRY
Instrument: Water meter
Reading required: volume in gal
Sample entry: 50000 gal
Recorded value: 86.5 gal
